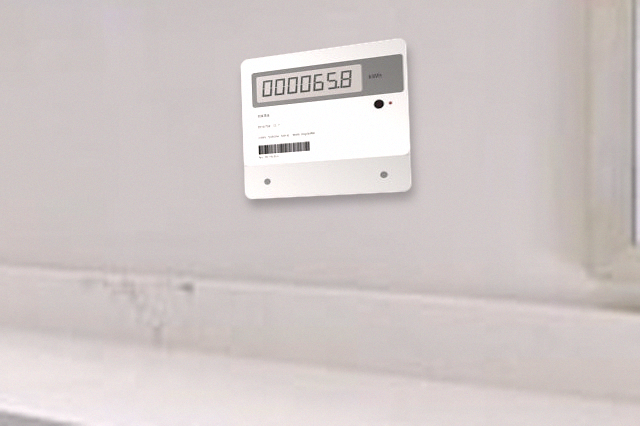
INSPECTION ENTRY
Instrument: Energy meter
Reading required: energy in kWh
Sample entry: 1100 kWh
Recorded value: 65.8 kWh
